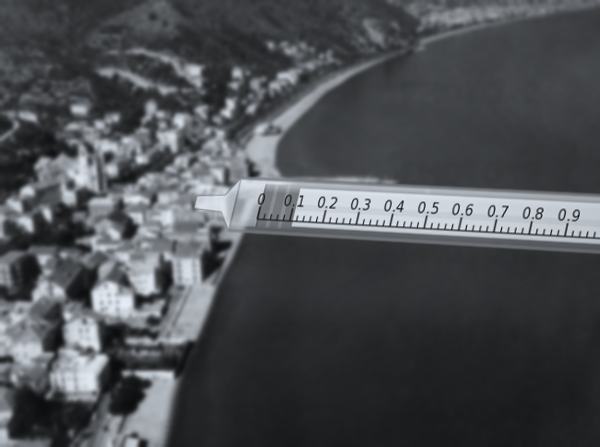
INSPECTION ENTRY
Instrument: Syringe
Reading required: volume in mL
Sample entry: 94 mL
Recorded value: 0 mL
